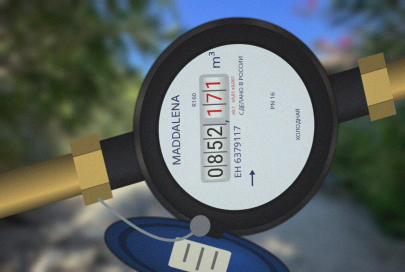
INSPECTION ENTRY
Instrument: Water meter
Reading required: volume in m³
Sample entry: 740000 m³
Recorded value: 852.171 m³
